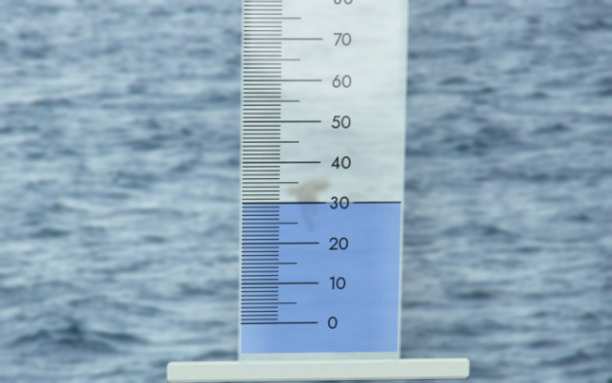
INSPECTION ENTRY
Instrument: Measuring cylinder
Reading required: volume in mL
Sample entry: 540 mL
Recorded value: 30 mL
